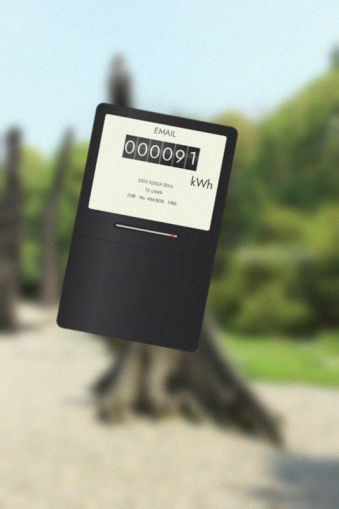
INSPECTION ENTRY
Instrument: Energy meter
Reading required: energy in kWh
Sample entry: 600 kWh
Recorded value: 91 kWh
